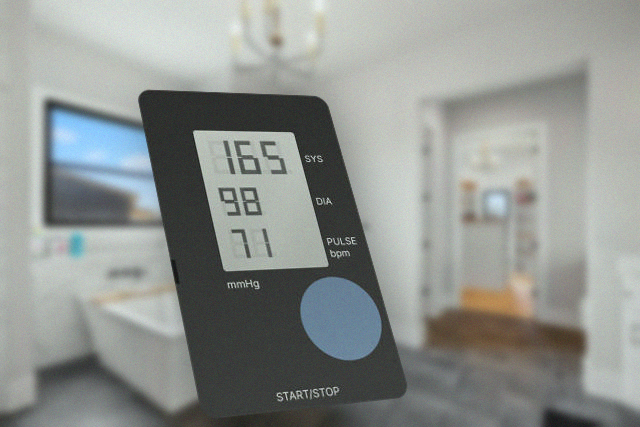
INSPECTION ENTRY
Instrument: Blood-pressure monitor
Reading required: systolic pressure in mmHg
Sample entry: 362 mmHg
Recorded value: 165 mmHg
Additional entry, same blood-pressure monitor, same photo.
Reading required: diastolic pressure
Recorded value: 98 mmHg
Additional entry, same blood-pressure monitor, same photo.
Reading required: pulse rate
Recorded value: 71 bpm
